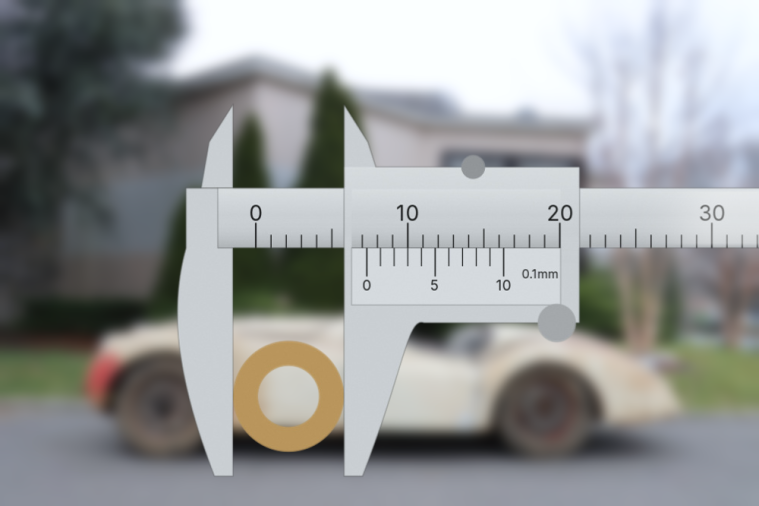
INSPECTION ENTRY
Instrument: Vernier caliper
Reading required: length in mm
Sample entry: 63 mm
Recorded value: 7.3 mm
